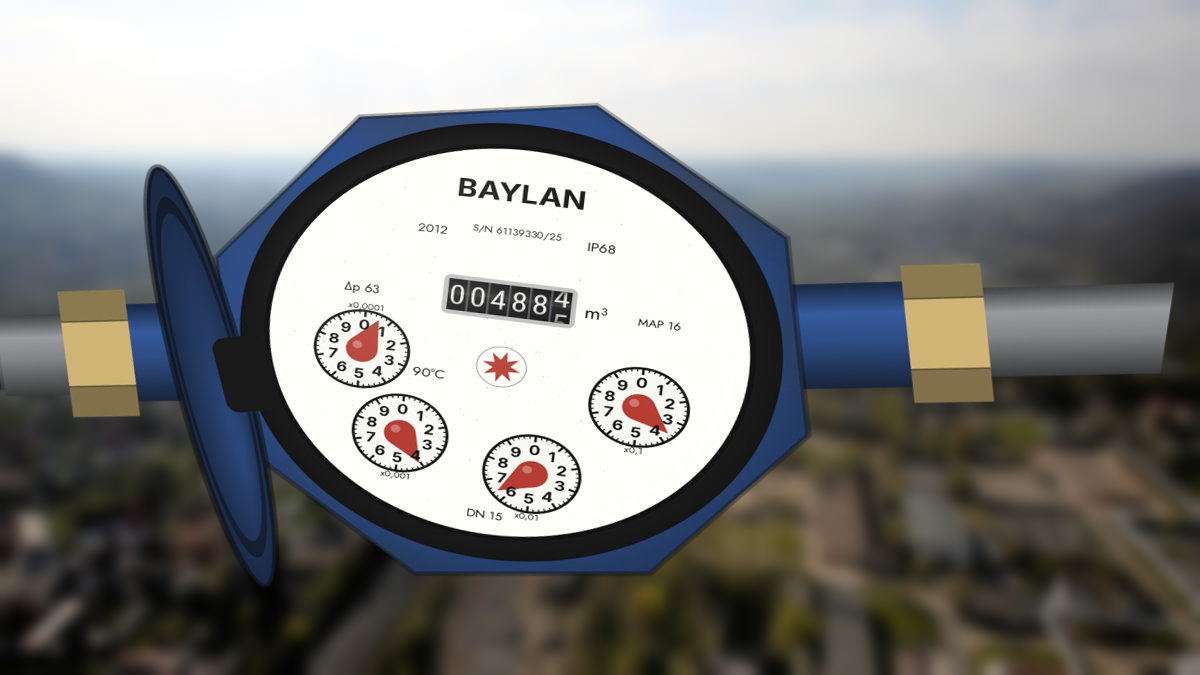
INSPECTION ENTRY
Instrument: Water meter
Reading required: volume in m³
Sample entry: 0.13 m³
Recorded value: 4884.3640 m³
